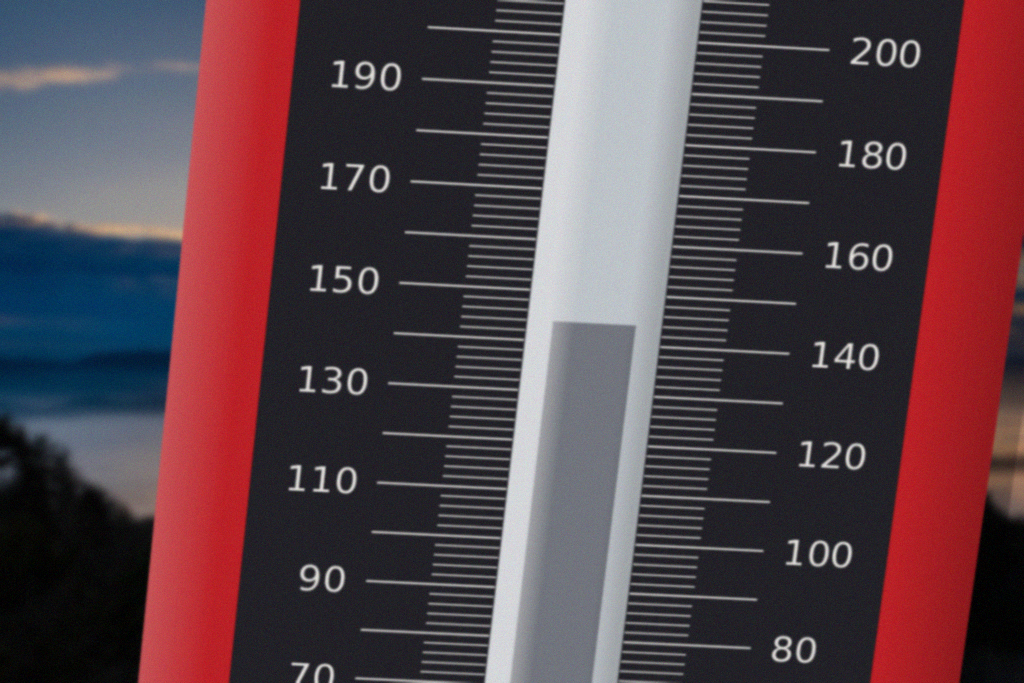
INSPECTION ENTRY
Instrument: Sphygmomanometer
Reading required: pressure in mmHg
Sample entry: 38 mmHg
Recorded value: 144 mmHg
